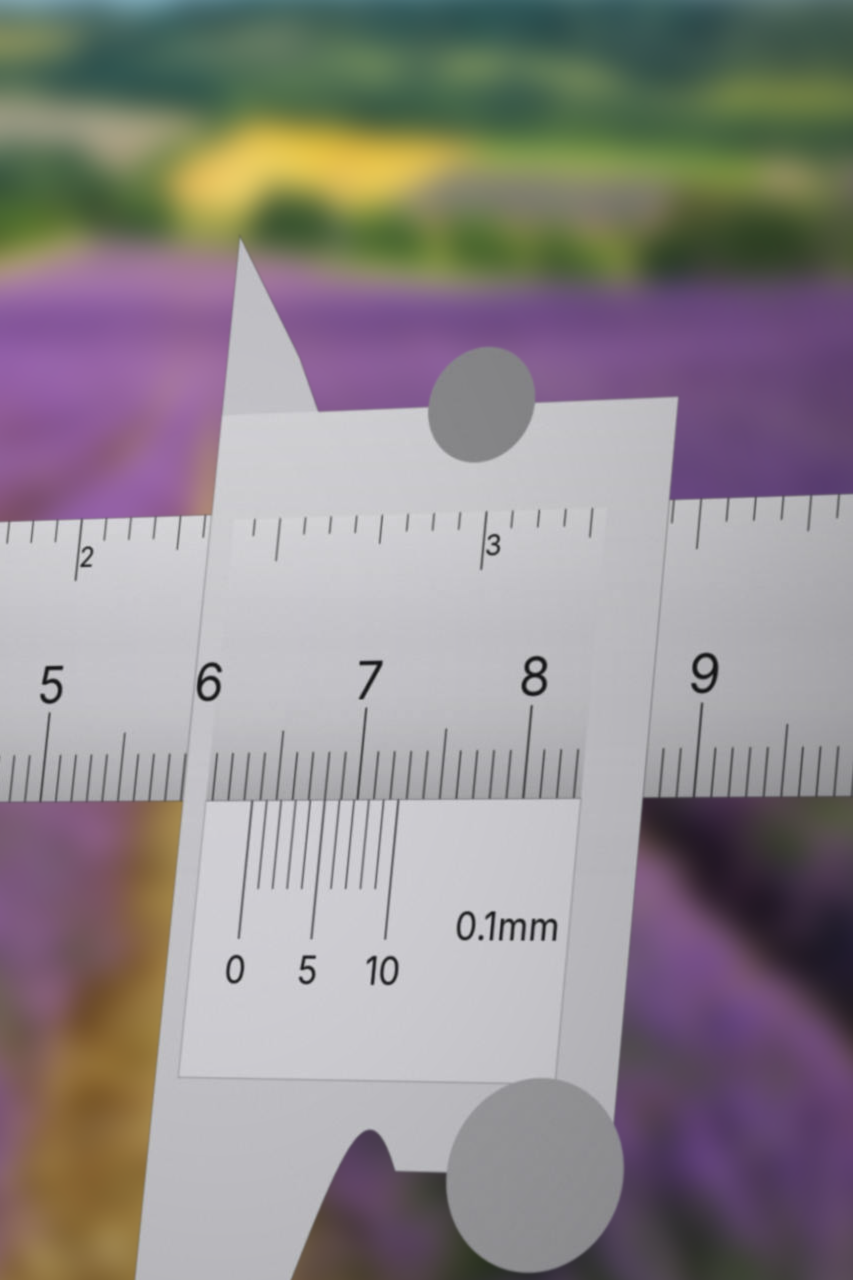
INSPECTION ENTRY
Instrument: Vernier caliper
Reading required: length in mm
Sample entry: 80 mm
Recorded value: 63.5 mm
